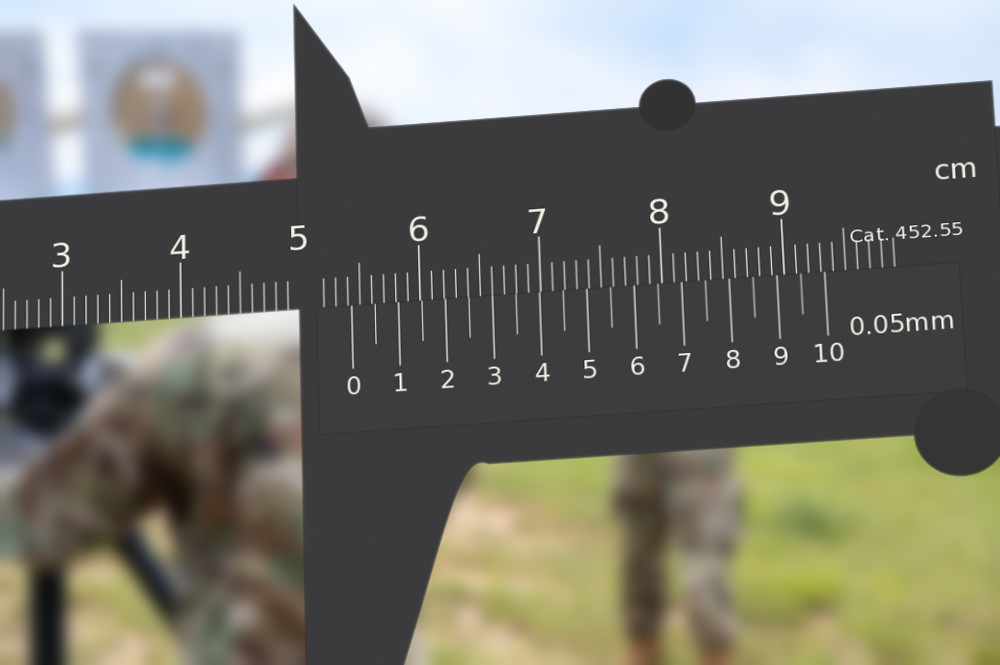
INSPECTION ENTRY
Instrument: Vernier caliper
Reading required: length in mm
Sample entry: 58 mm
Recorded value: 54.3 mm
